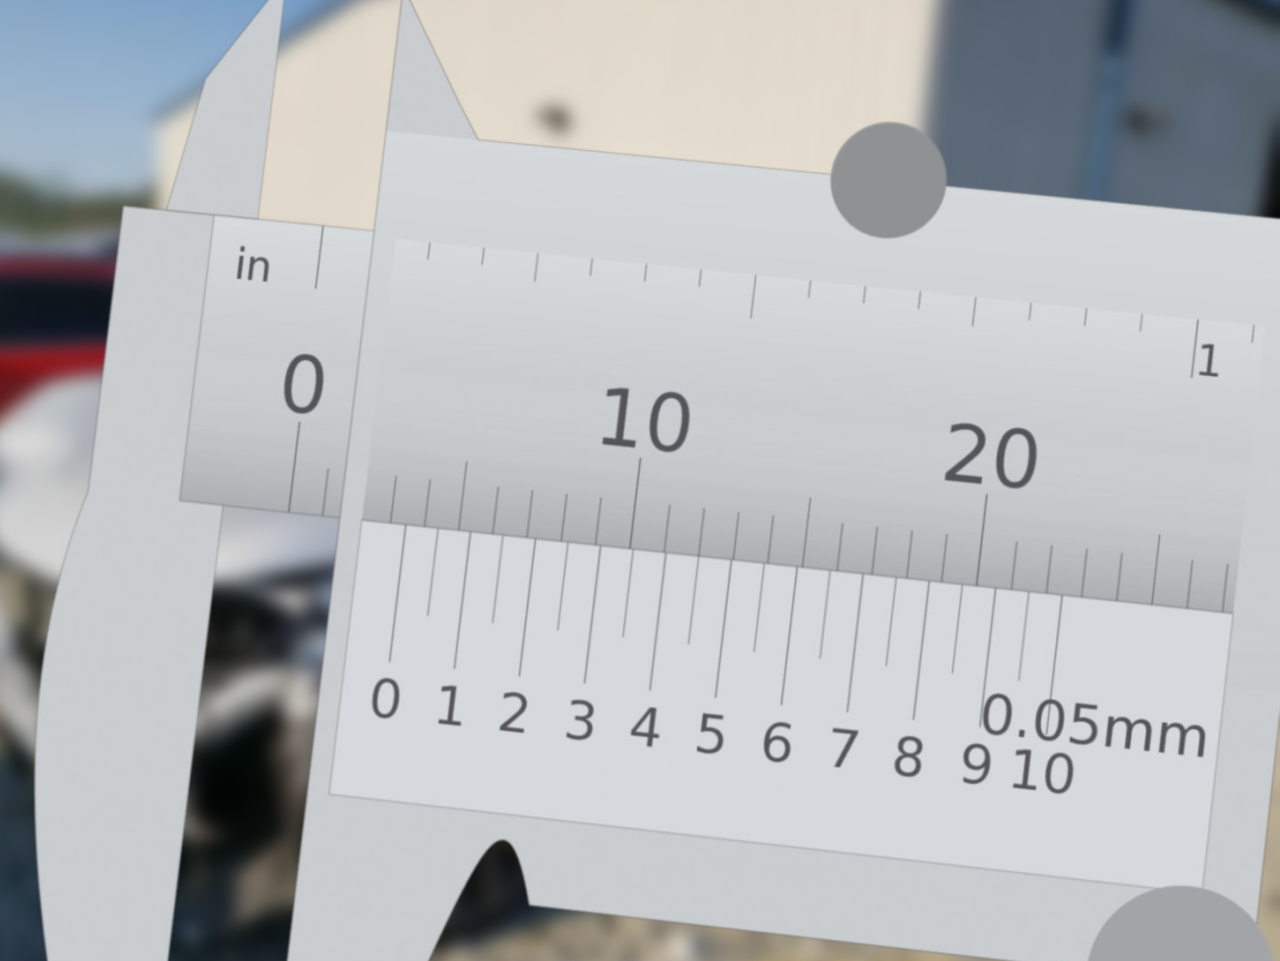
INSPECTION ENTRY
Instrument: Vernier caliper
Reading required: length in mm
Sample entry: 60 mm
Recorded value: 3.45 mm
